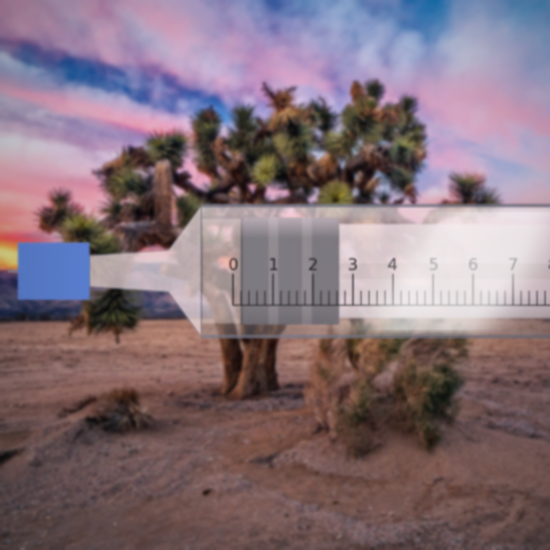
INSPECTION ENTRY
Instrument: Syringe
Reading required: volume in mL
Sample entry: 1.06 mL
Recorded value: 0.2 mL
